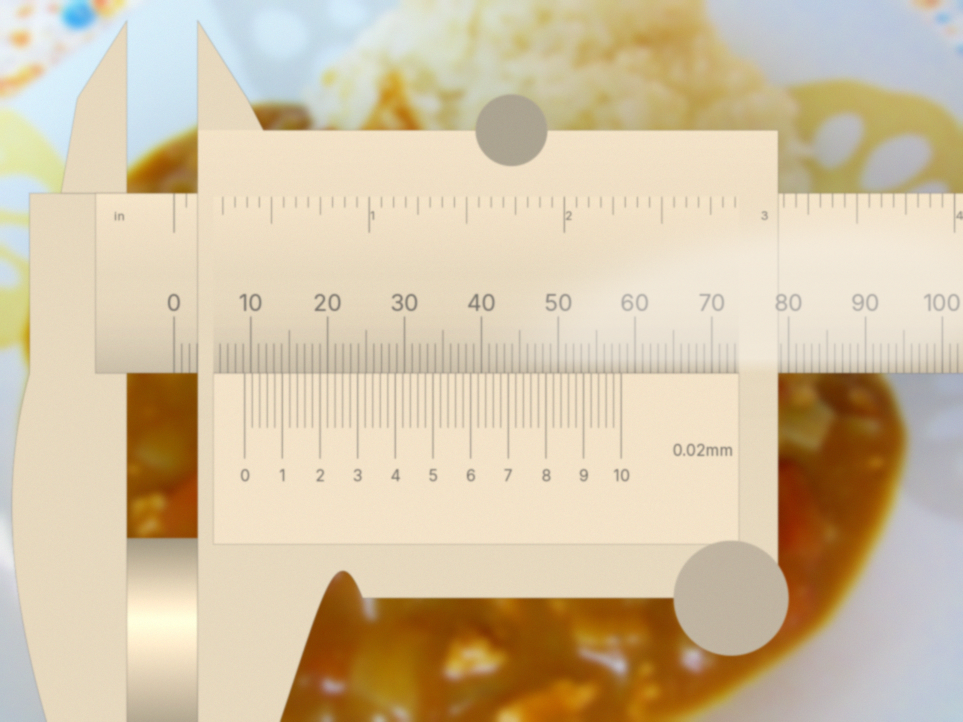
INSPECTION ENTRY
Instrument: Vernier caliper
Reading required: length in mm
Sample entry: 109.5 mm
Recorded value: 9.2 mm
